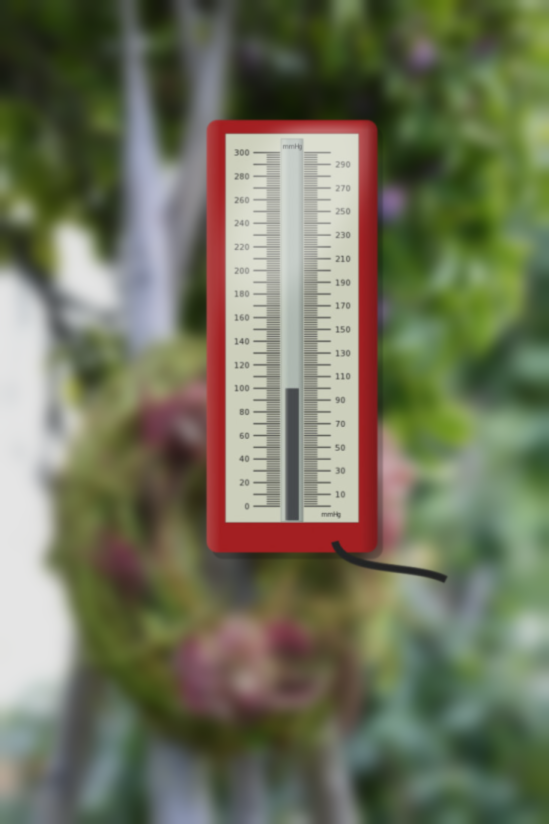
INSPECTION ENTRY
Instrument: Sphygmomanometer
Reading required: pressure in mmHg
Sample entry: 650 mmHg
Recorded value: 100 mmHg
